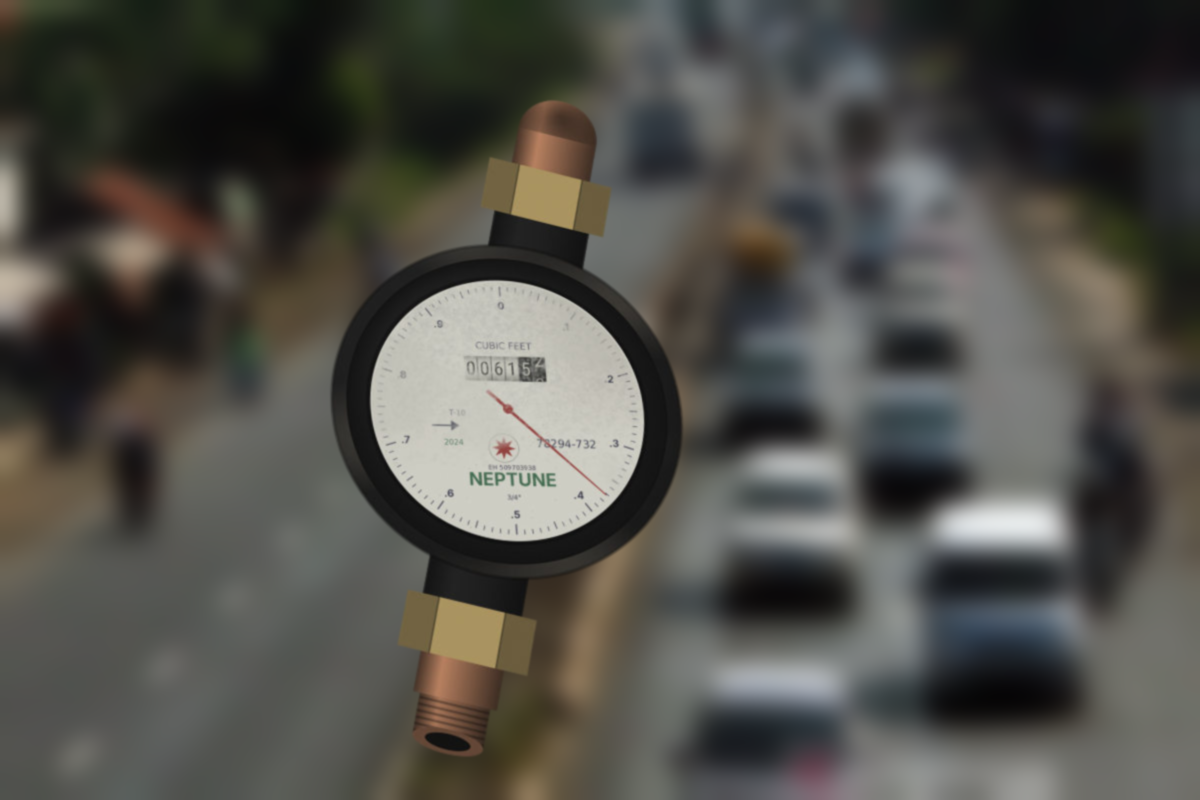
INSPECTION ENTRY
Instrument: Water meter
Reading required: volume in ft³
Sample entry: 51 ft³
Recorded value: 6152.37 ft³
